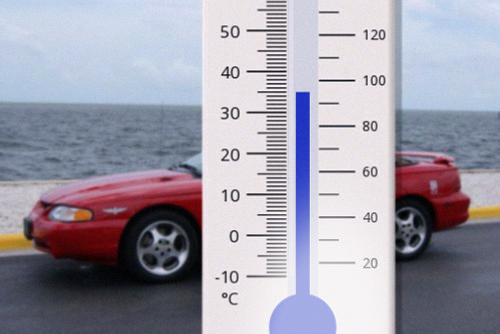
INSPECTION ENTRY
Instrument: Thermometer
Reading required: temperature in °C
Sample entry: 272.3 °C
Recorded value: 35 °C
